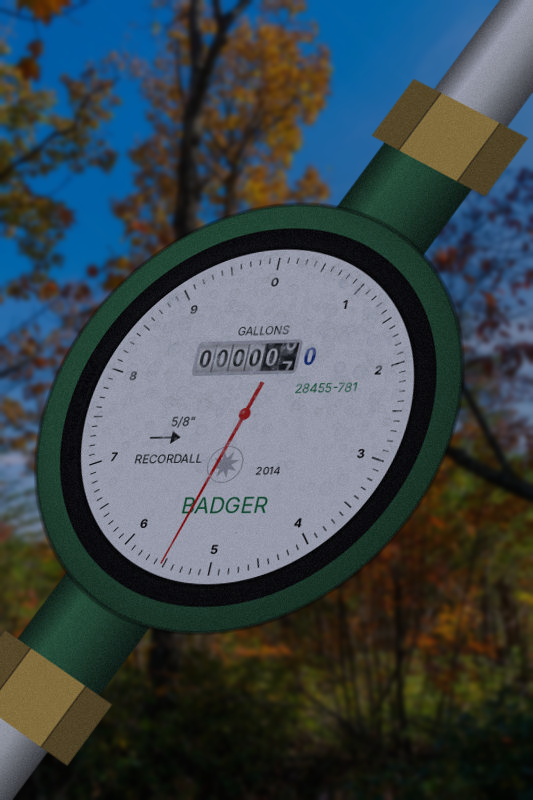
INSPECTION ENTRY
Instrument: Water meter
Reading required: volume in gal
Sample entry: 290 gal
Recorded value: 65.5 gal
